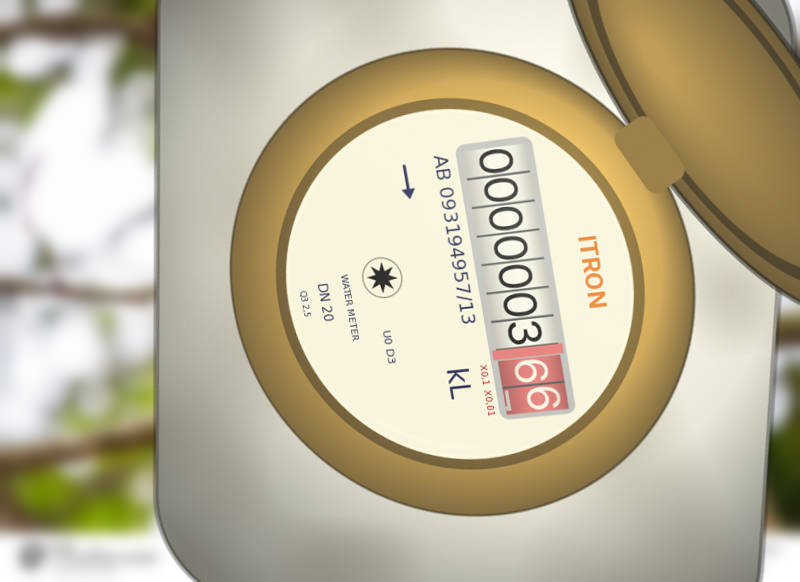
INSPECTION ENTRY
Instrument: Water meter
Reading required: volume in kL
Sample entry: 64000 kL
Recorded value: 3.66 kL
